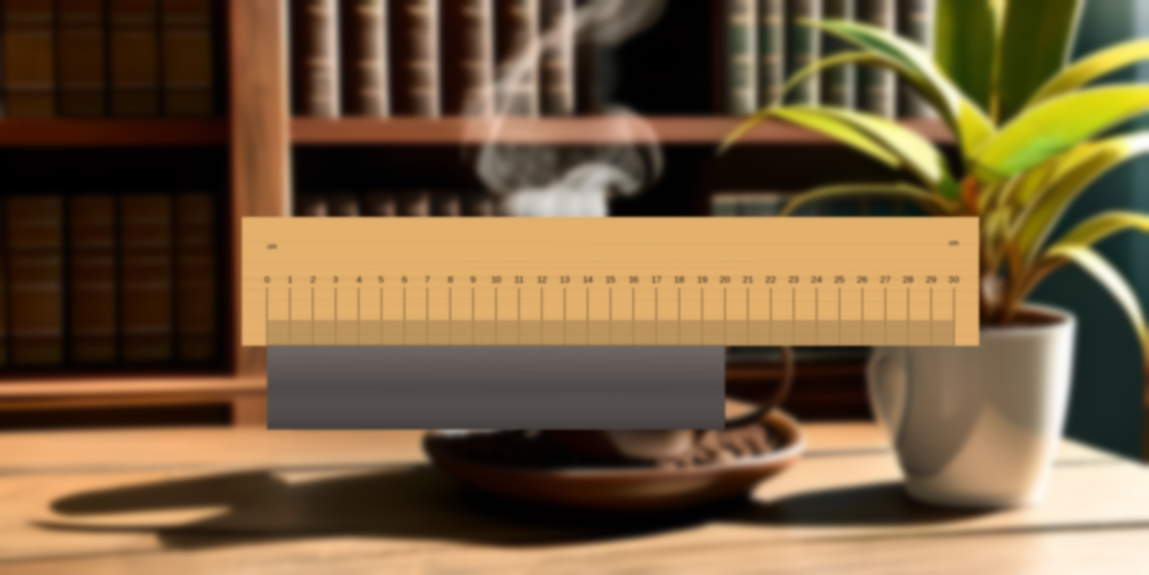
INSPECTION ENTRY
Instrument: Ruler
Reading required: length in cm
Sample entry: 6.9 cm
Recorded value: 20 cm
